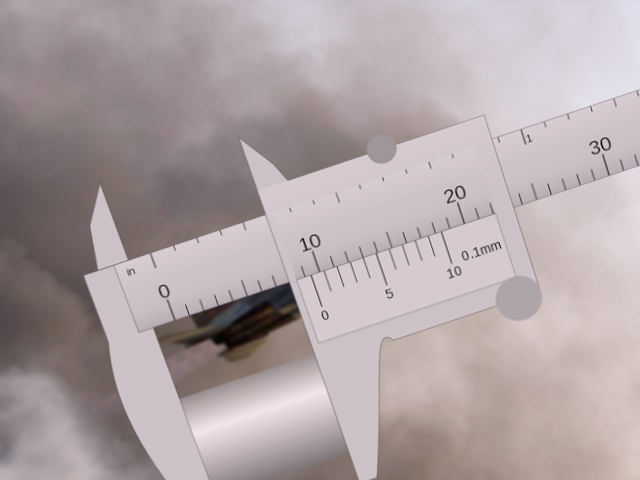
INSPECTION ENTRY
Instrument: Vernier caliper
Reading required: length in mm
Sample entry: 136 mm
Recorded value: 9.4 mm
